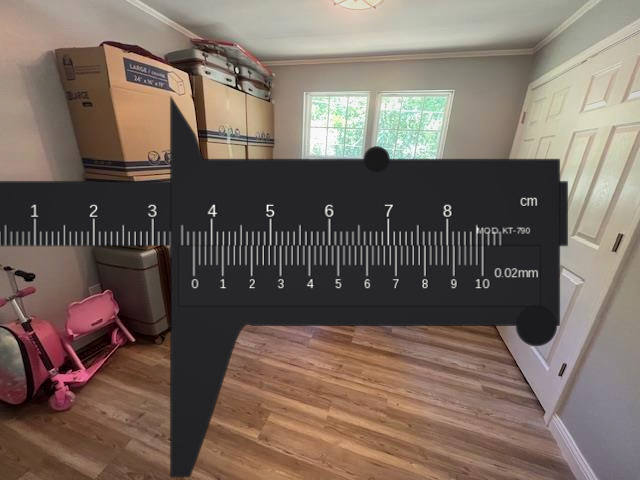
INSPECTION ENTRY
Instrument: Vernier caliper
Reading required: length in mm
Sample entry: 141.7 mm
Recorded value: 37.0 mm
